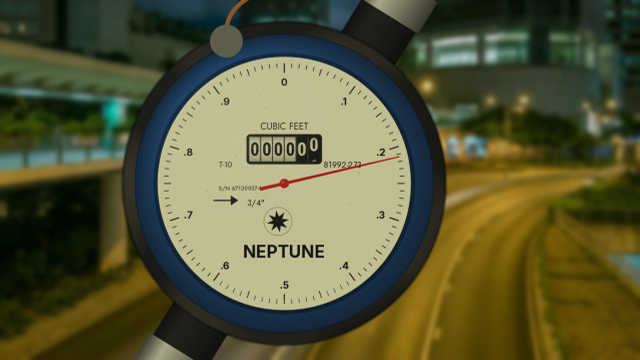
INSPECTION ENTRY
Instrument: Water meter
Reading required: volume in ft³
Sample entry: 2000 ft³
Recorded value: 0.21 ft³
